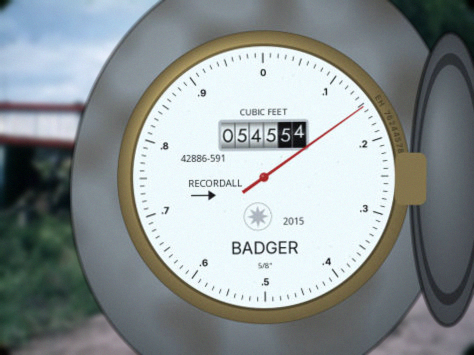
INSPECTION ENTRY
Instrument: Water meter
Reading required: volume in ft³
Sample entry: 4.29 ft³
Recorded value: 54554.15 ft³
